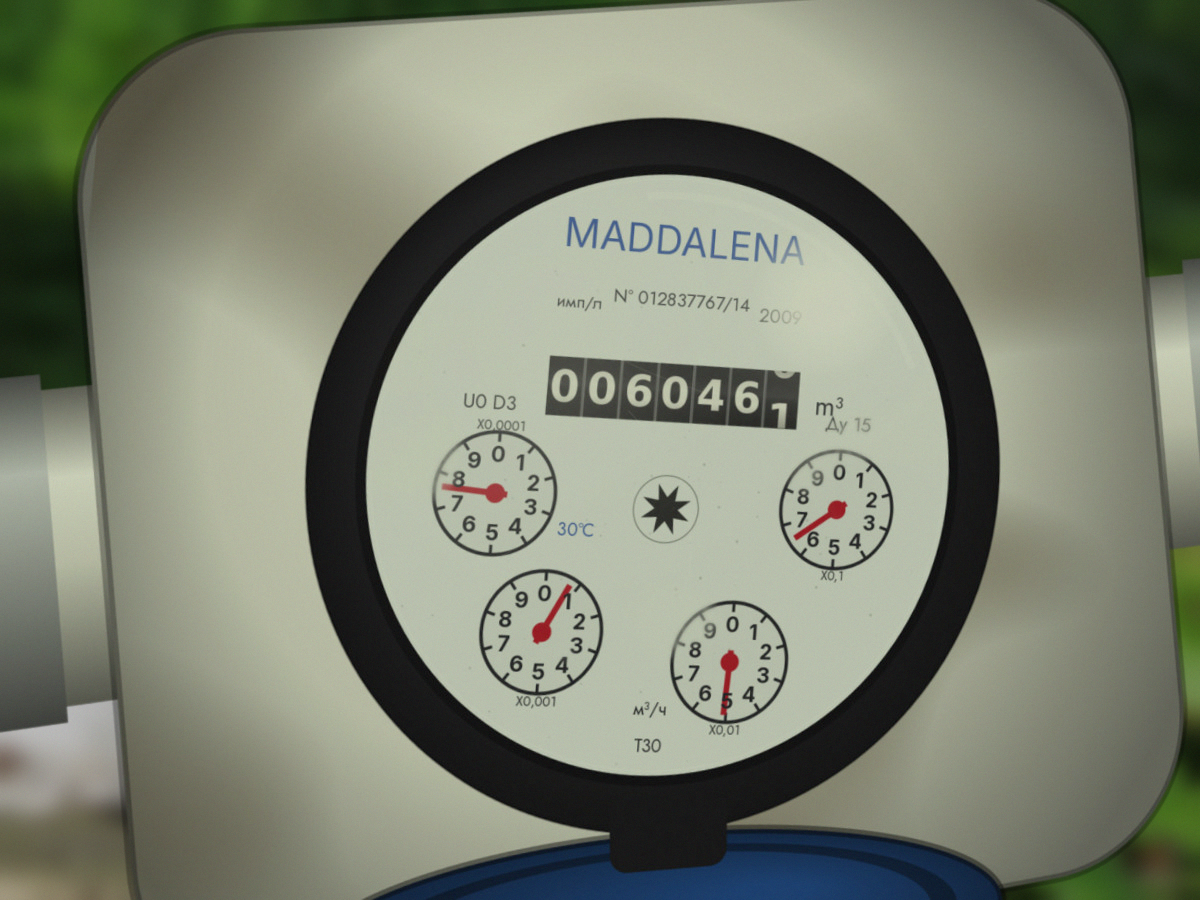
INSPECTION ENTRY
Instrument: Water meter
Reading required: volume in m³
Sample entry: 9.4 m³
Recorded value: 60460.6507 m³
